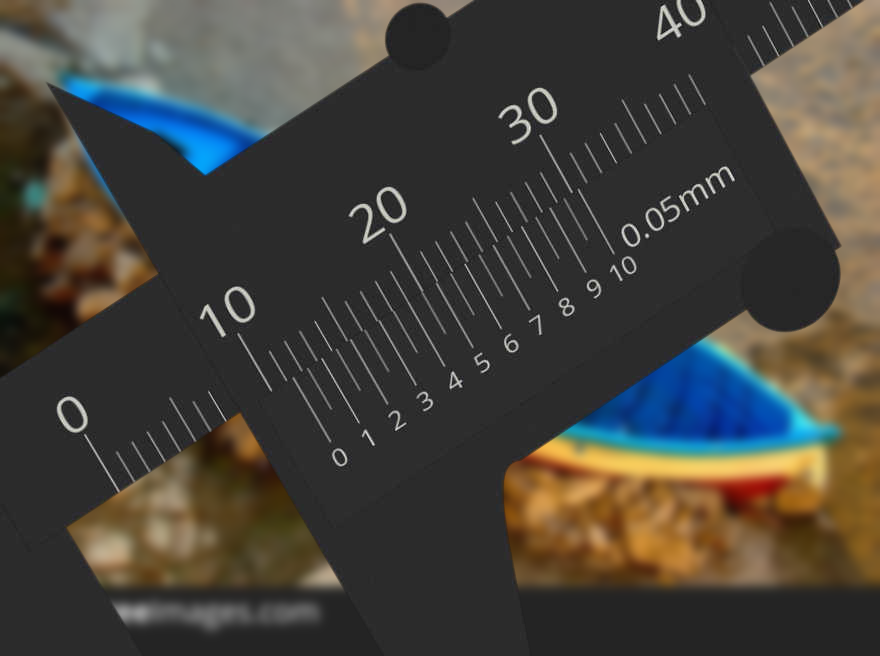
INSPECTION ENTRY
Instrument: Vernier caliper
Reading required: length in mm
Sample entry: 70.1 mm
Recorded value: 11.4 mm
